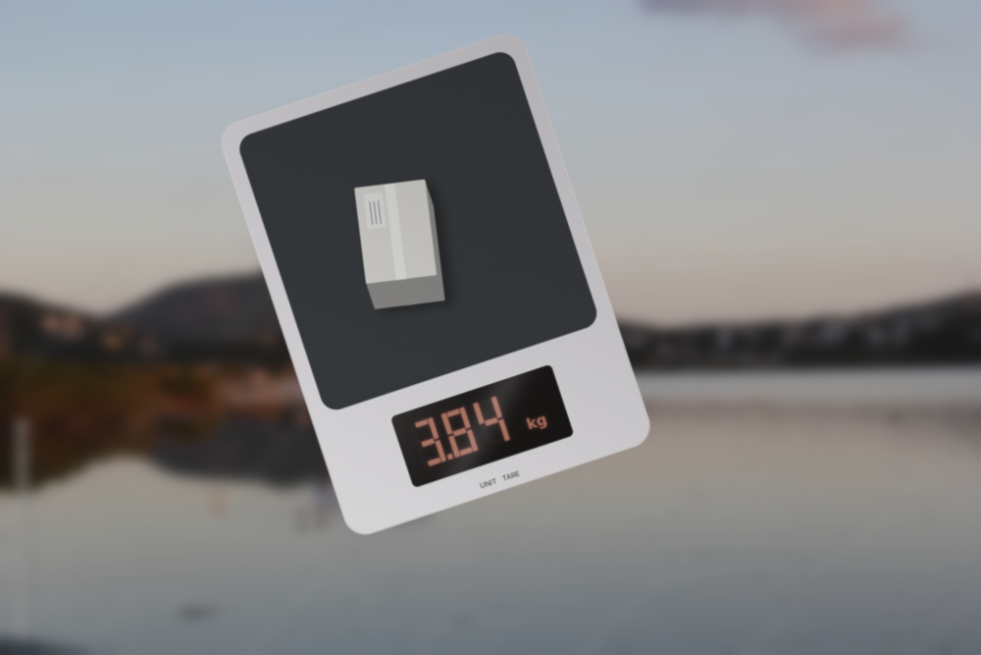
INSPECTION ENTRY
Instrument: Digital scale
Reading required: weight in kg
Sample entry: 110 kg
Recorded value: 3.84 kg
